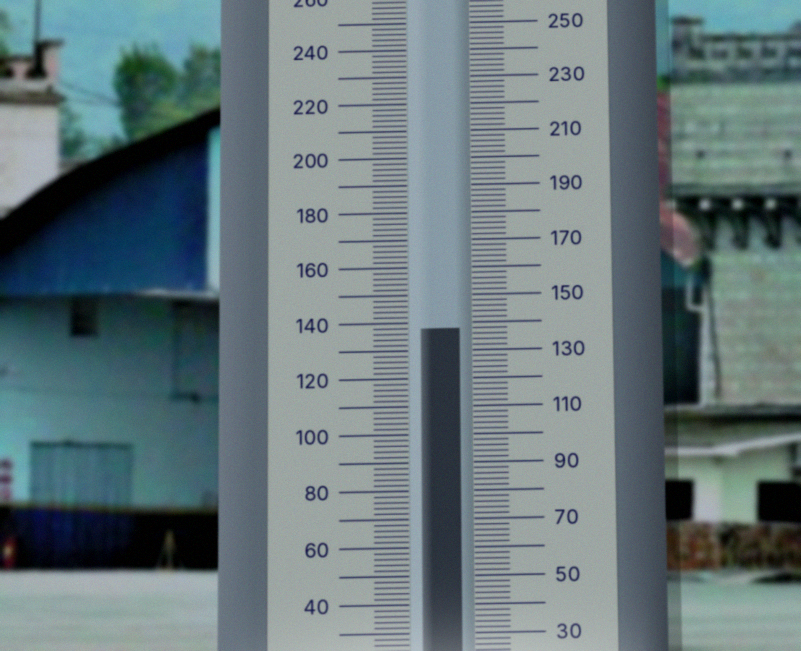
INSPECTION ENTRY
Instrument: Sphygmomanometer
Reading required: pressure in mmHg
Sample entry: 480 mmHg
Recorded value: 138 mmHg
